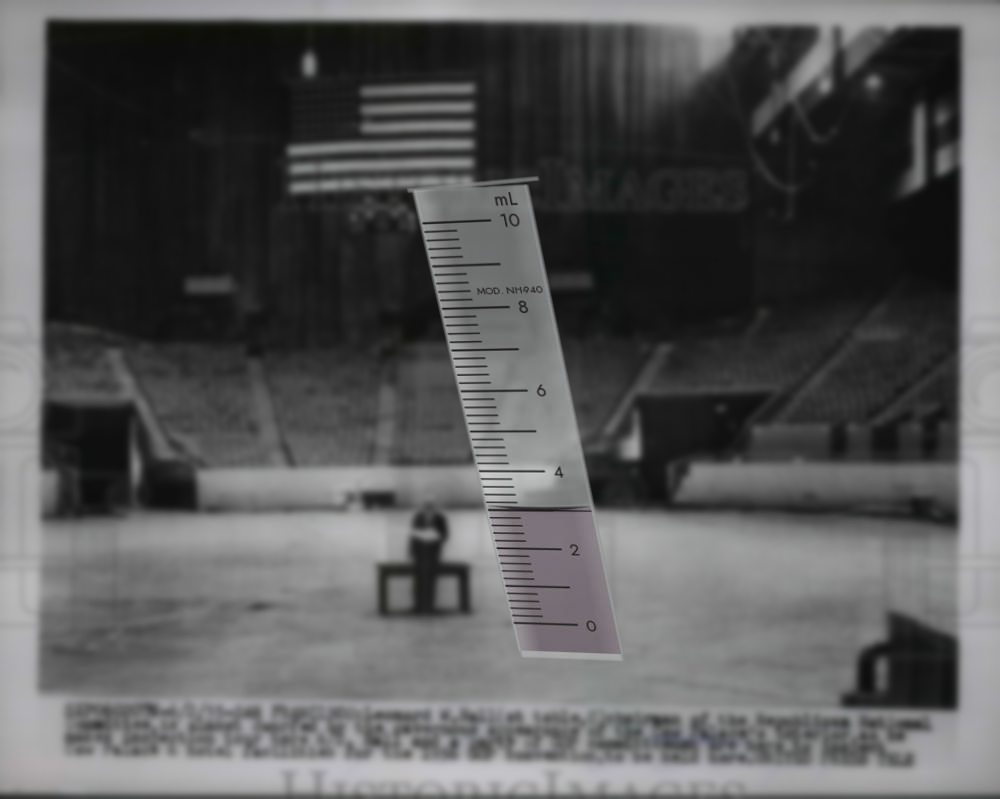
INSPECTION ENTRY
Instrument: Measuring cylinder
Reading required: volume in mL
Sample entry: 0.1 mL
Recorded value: 3 mL
